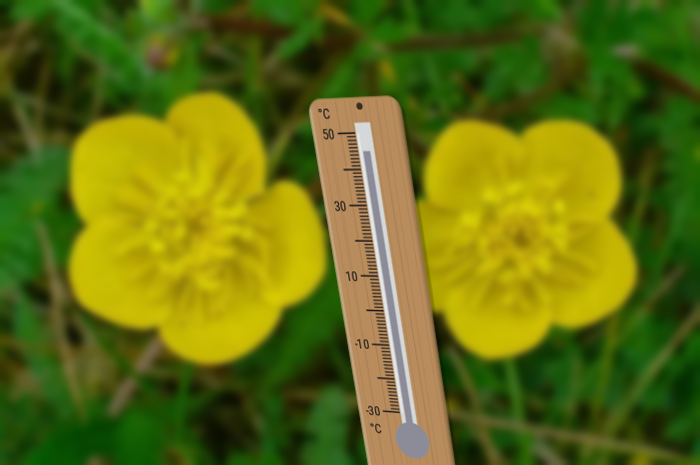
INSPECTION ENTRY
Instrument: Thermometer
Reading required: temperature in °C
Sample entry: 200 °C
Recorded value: 45 °C
